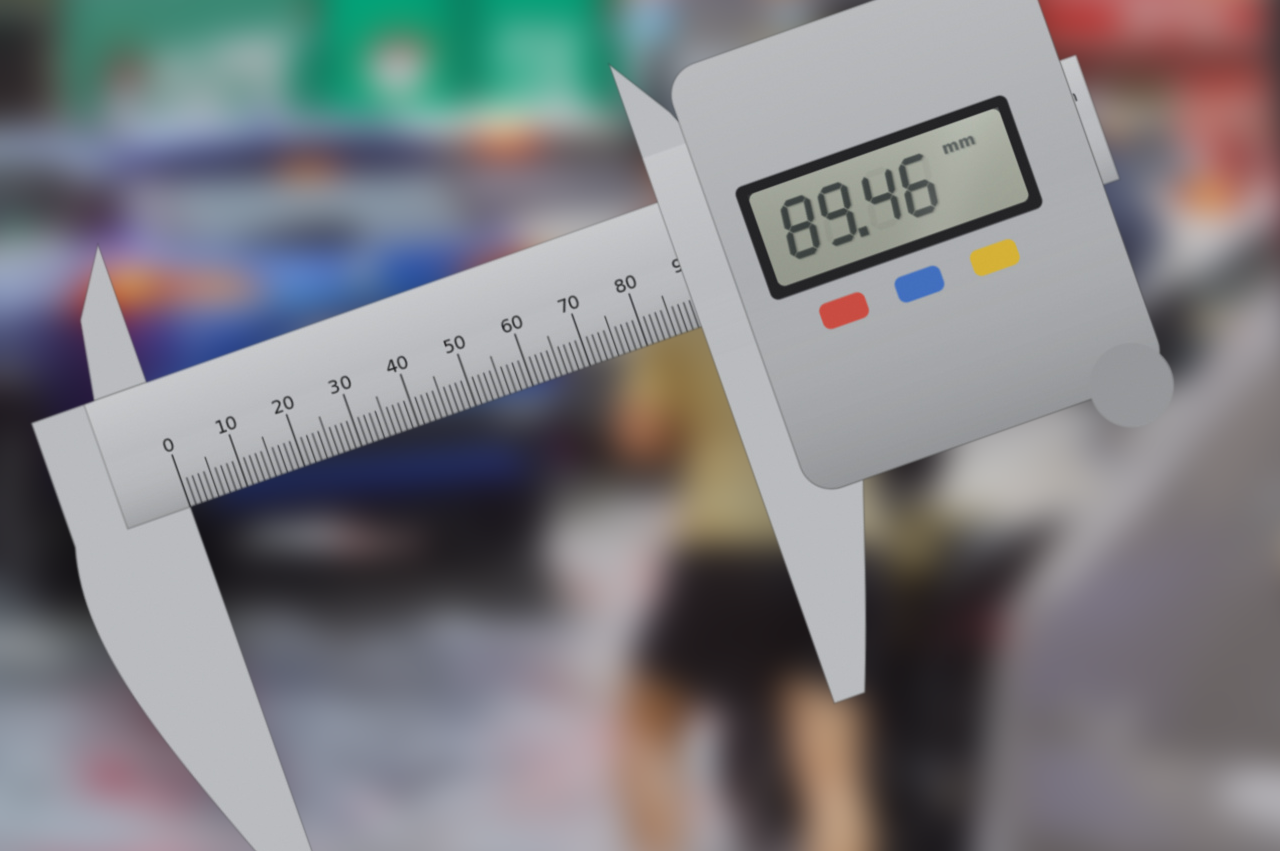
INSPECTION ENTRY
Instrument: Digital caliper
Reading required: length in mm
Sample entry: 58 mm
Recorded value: 89.46 mm
